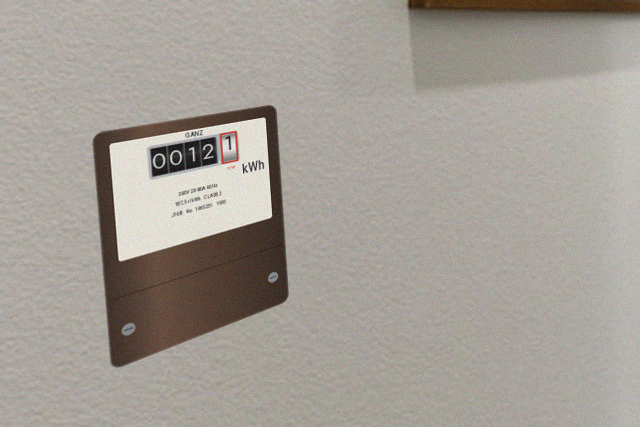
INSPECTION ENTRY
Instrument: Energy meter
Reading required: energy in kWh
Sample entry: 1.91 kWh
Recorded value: 12.1 kWh
